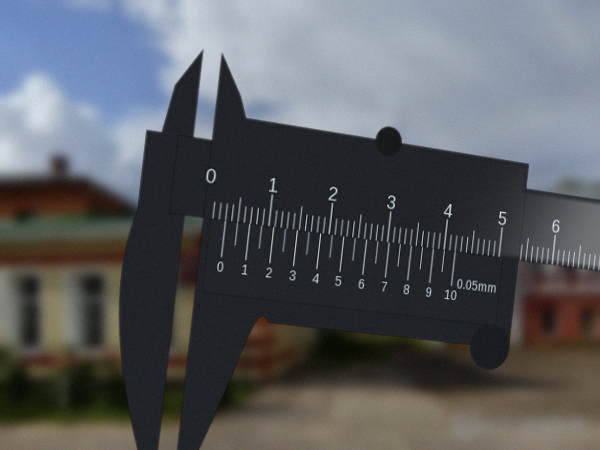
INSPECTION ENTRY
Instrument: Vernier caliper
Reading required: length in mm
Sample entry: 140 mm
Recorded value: 3.0 mm
